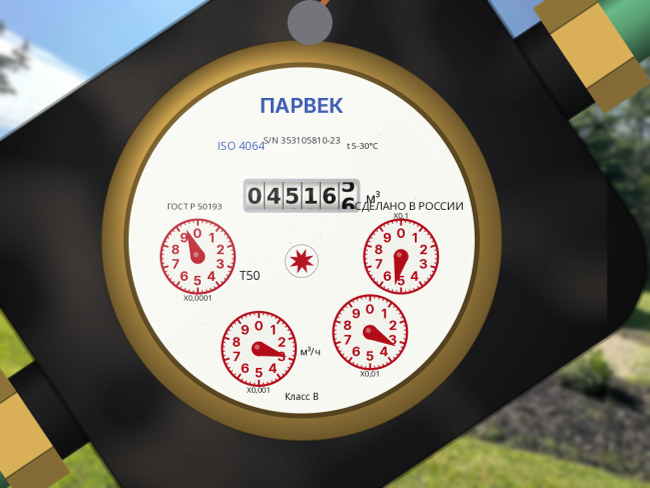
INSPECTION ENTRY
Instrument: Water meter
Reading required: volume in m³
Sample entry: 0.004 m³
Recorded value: 45165.5329 m³
